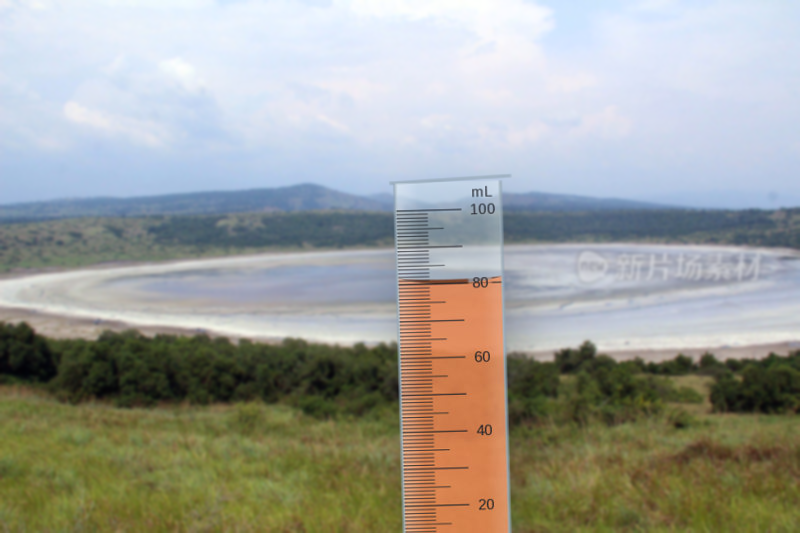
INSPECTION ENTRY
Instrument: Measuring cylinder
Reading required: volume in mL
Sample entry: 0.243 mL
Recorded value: 80 mL
